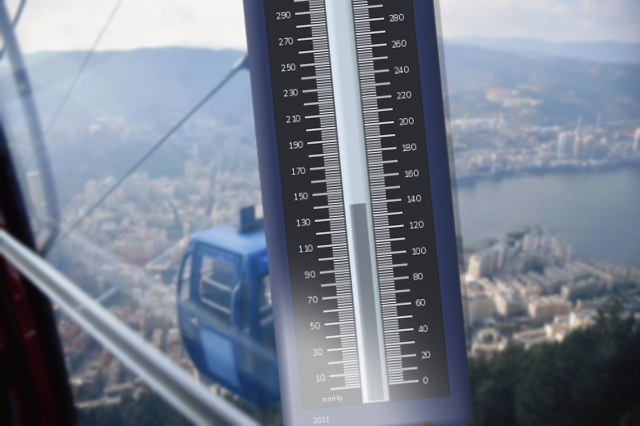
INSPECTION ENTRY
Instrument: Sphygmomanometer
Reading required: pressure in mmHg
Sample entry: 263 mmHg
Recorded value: 140 mmHg
